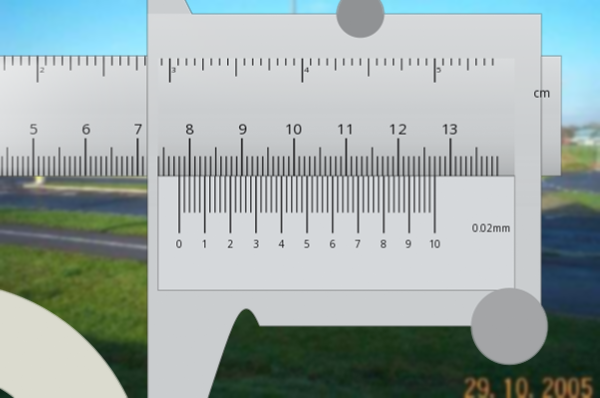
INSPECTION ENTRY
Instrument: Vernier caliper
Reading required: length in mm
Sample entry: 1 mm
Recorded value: 78.0 mm
